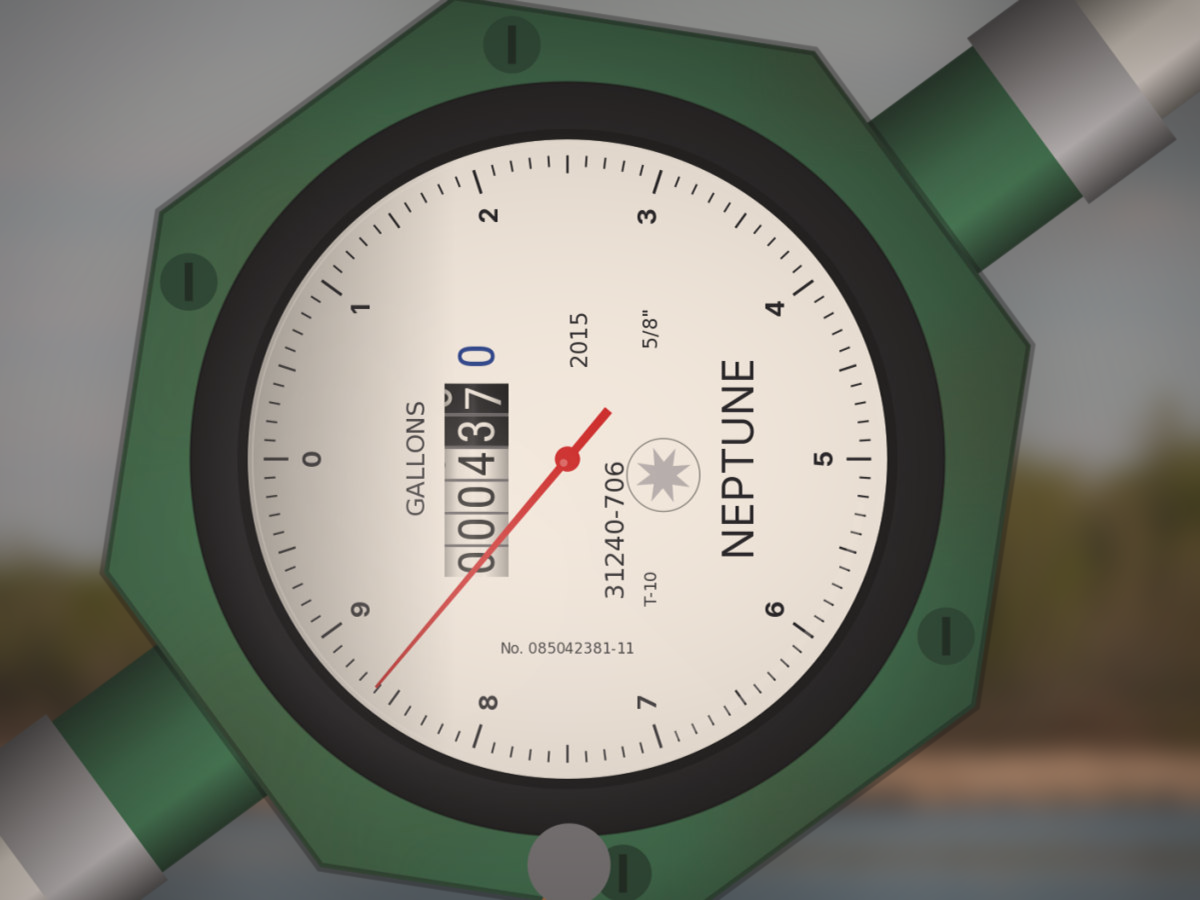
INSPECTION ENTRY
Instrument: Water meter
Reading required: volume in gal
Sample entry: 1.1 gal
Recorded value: 4368.6 gal
